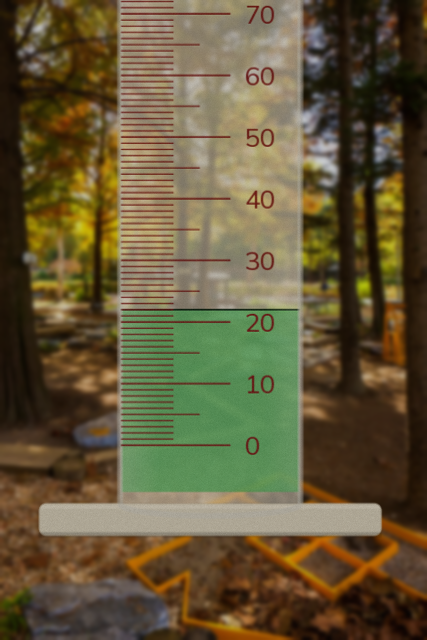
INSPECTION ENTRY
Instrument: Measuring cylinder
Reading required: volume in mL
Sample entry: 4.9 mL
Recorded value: 22 mL
